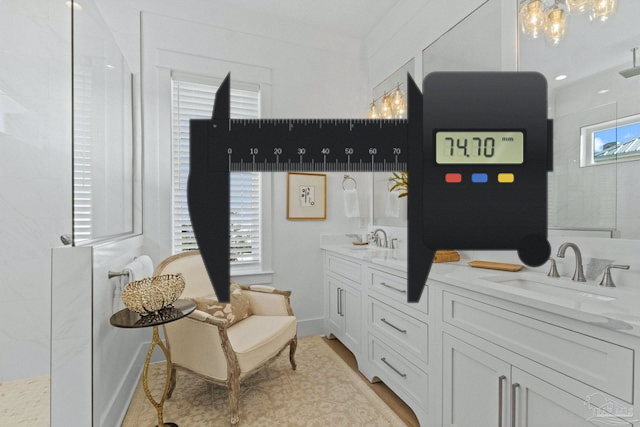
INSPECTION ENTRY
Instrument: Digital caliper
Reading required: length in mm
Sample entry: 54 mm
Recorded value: 74.70 mm
